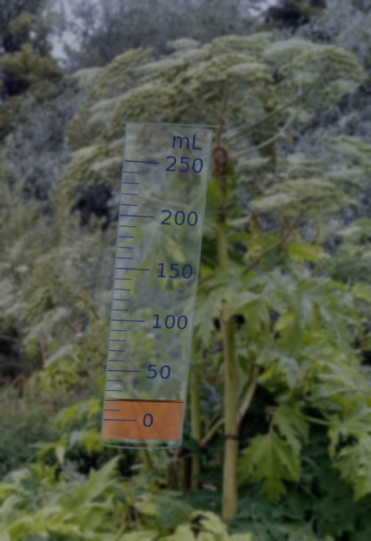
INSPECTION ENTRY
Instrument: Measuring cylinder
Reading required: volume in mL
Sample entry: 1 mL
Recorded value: 20 mL
